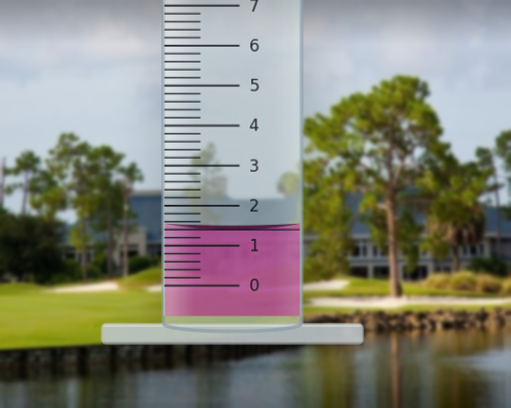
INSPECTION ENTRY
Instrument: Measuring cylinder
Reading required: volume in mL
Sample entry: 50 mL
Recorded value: 1.4 mL
